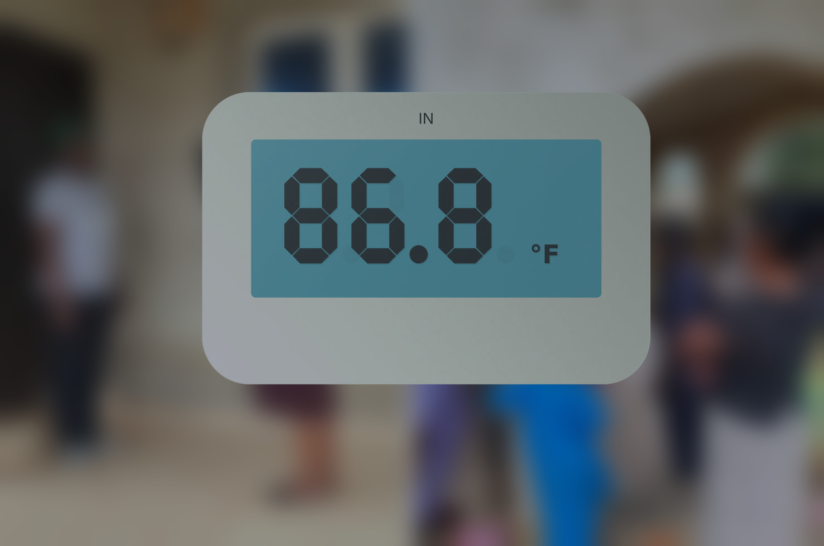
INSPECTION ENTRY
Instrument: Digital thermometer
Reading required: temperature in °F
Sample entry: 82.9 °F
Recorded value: 86.8 °F
